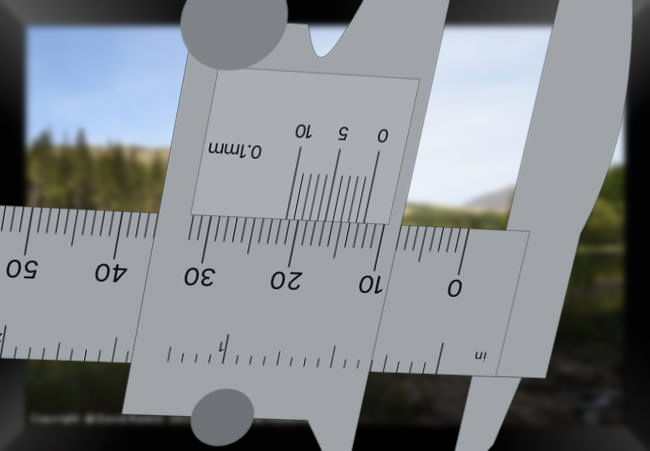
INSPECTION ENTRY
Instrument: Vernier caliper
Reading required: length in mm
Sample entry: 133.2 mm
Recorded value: 12.4 mm
